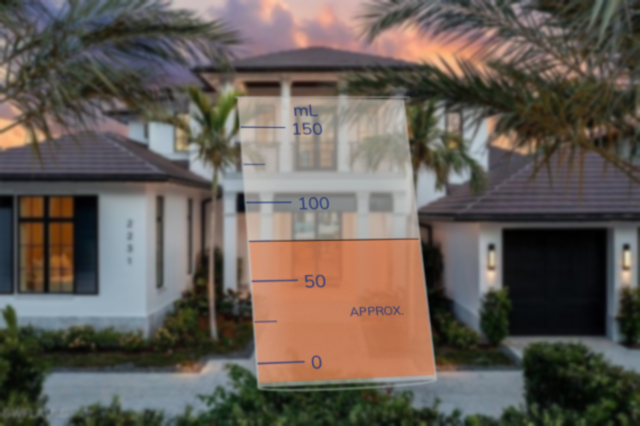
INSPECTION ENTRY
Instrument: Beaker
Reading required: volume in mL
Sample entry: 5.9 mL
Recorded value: 75 mL
